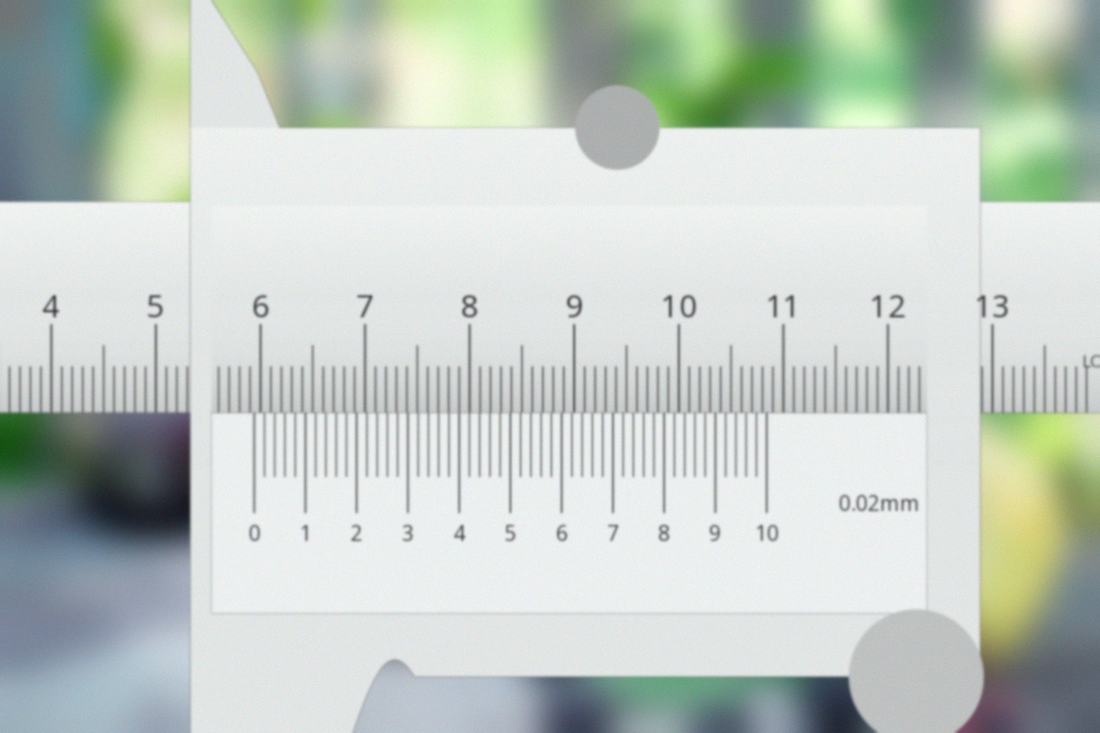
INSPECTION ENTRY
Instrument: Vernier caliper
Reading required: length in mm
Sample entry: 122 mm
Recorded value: 59.4 mm
